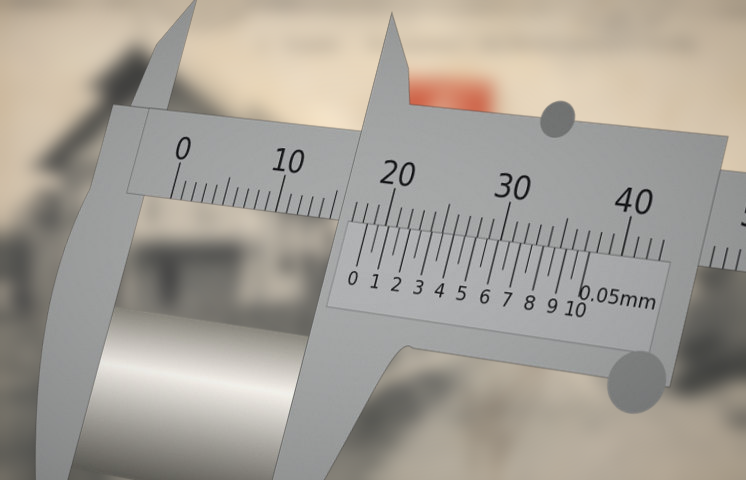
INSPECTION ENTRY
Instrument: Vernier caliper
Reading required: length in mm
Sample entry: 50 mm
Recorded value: 18.4 mm
